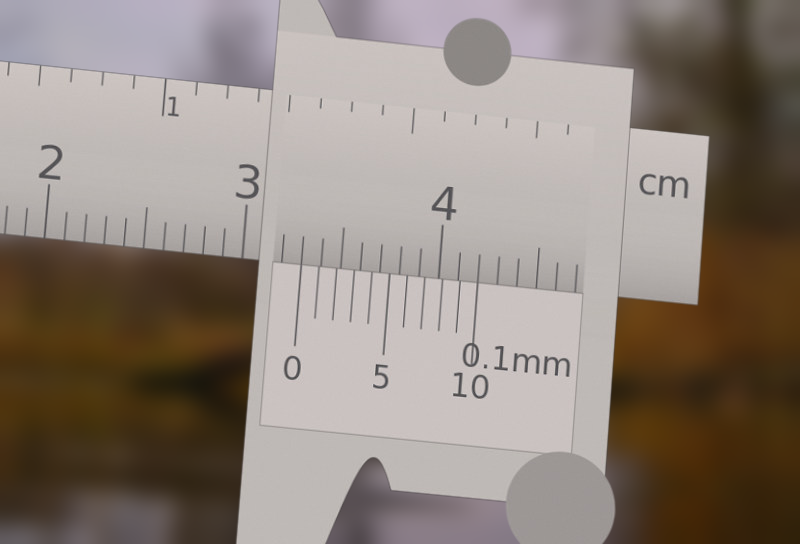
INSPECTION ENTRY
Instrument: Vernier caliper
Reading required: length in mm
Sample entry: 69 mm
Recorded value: 33.0 mm
